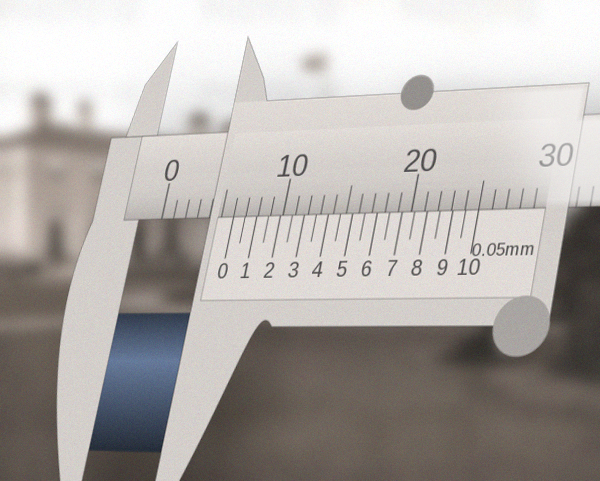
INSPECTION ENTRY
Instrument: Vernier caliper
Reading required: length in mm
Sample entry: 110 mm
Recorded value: 6.0 mm
